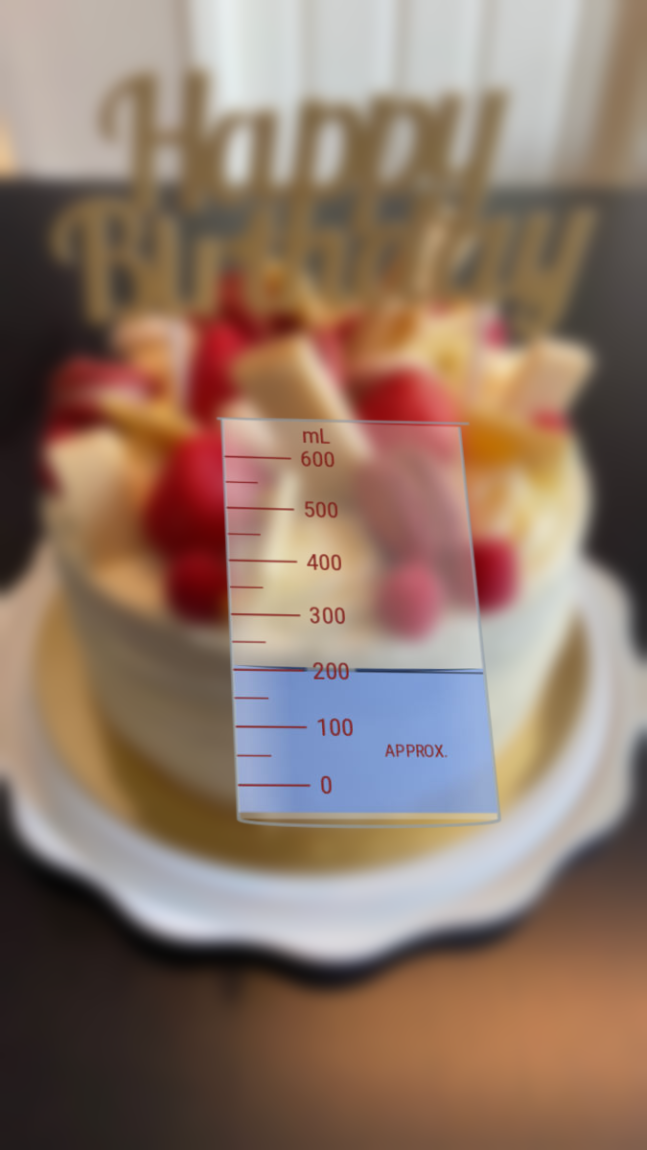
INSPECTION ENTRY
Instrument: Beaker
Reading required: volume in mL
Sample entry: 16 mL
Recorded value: 200 mL
